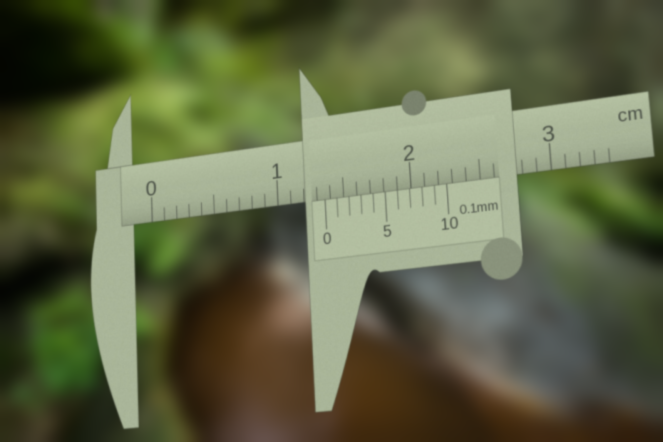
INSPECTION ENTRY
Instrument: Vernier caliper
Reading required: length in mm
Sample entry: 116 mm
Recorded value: 13.6 mm
